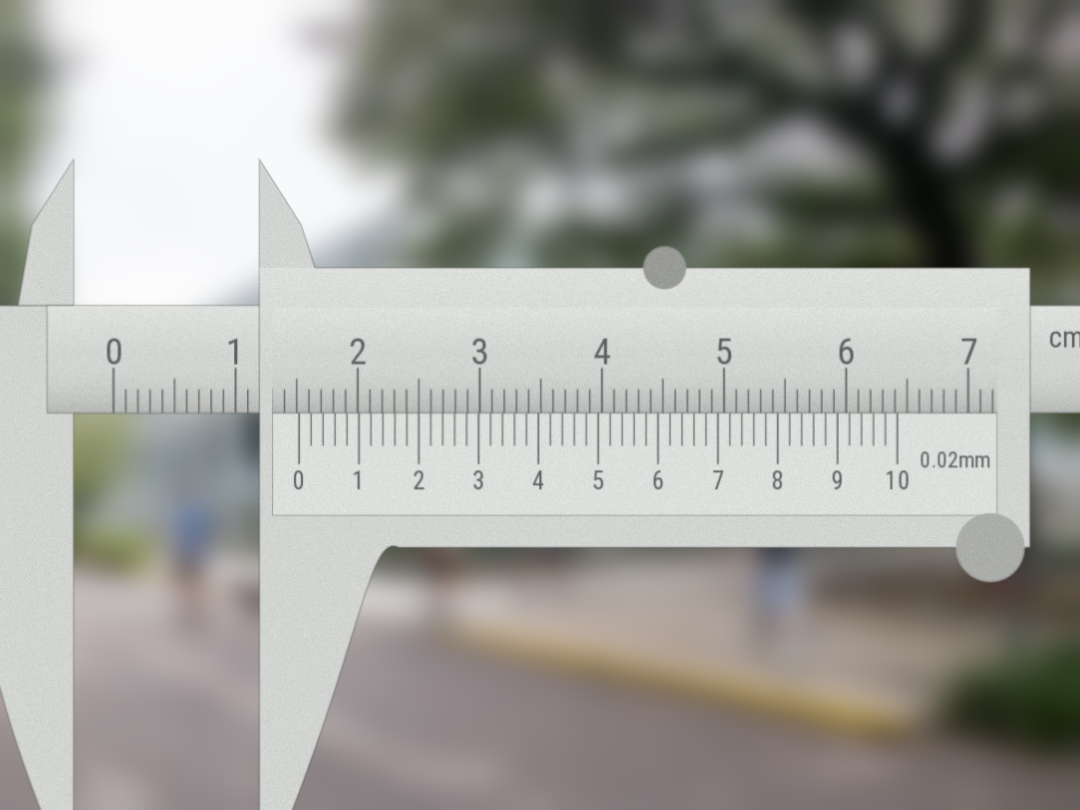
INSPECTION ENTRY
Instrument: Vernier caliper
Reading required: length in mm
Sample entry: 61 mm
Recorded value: 15.2 mm
